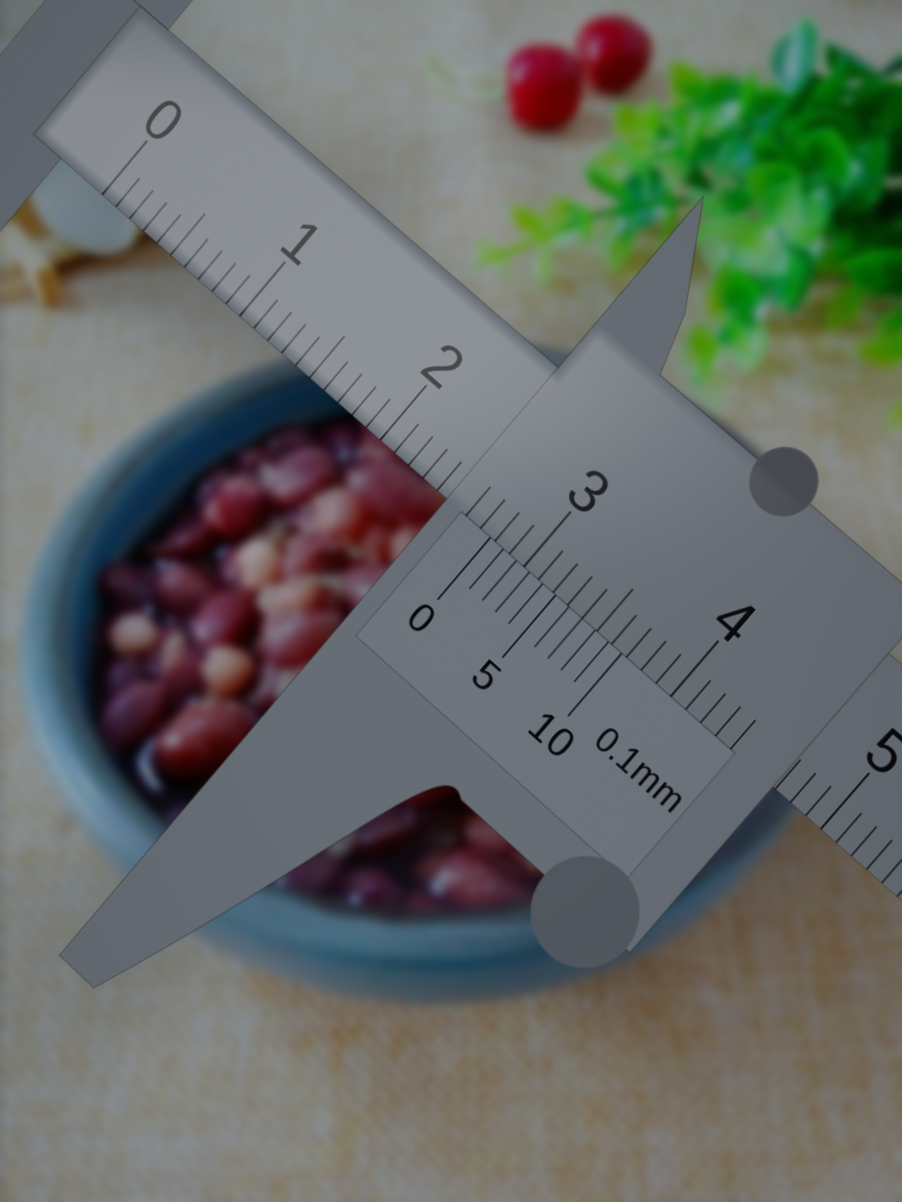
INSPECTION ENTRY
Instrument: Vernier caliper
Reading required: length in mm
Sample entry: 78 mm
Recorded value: 27.7 mm
